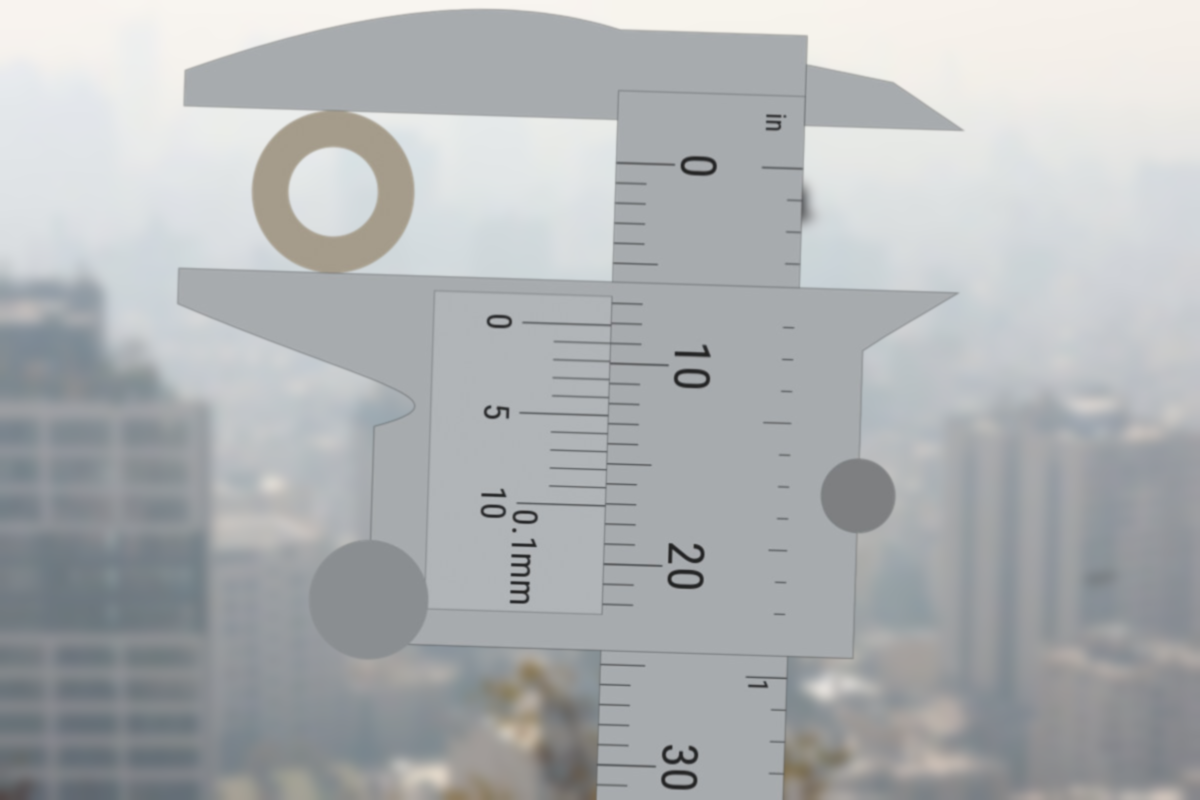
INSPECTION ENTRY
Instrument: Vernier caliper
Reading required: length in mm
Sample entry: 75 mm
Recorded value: 8.1 mm
